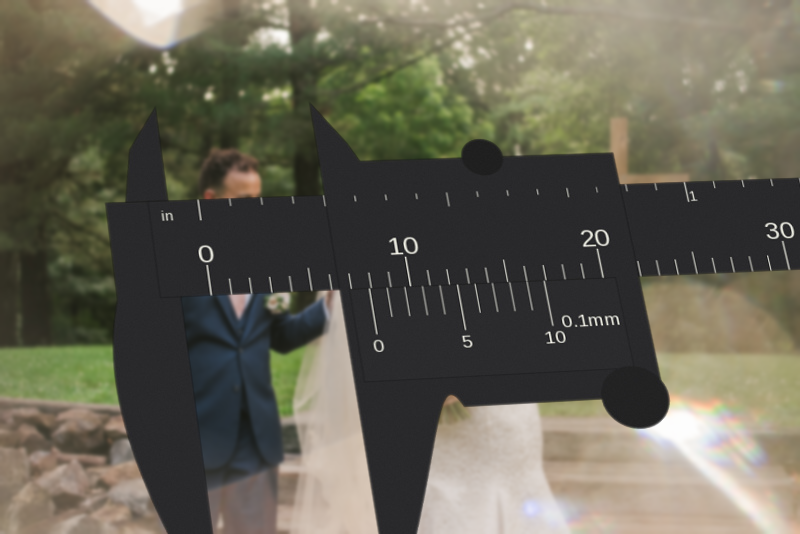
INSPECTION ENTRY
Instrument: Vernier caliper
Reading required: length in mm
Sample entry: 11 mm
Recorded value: 7.9 mm
